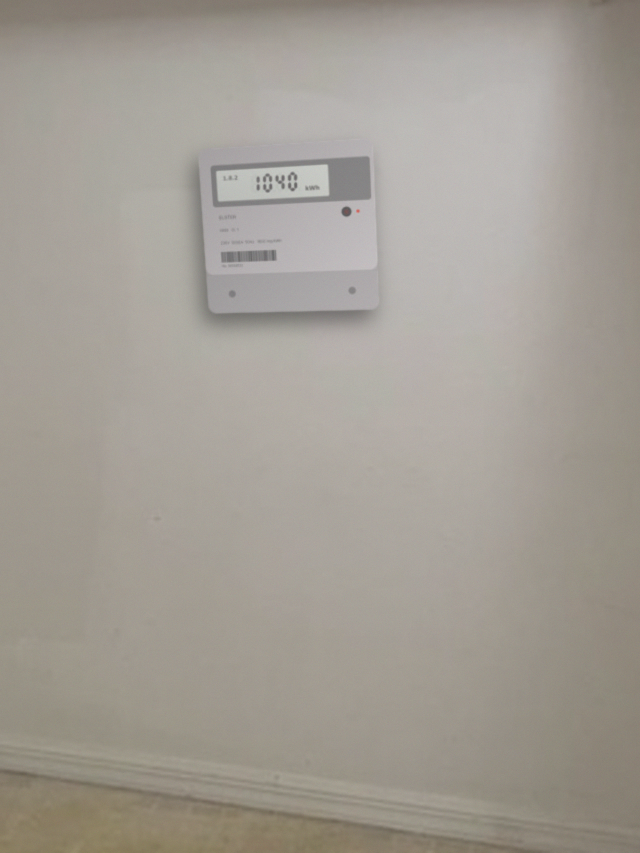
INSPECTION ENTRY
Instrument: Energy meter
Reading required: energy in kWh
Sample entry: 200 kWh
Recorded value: 1040 kWh
